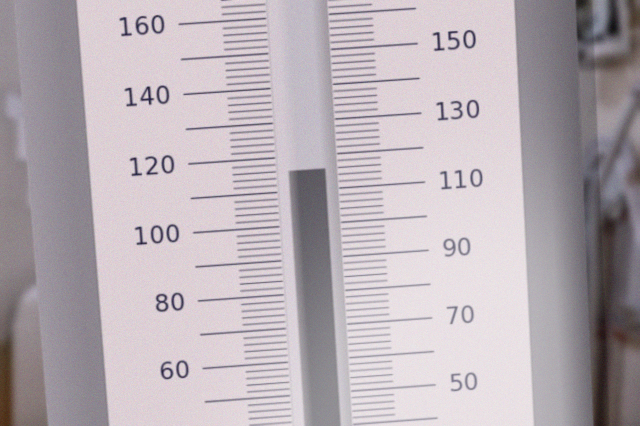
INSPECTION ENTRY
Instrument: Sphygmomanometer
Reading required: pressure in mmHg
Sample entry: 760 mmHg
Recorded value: 116 mmHg
